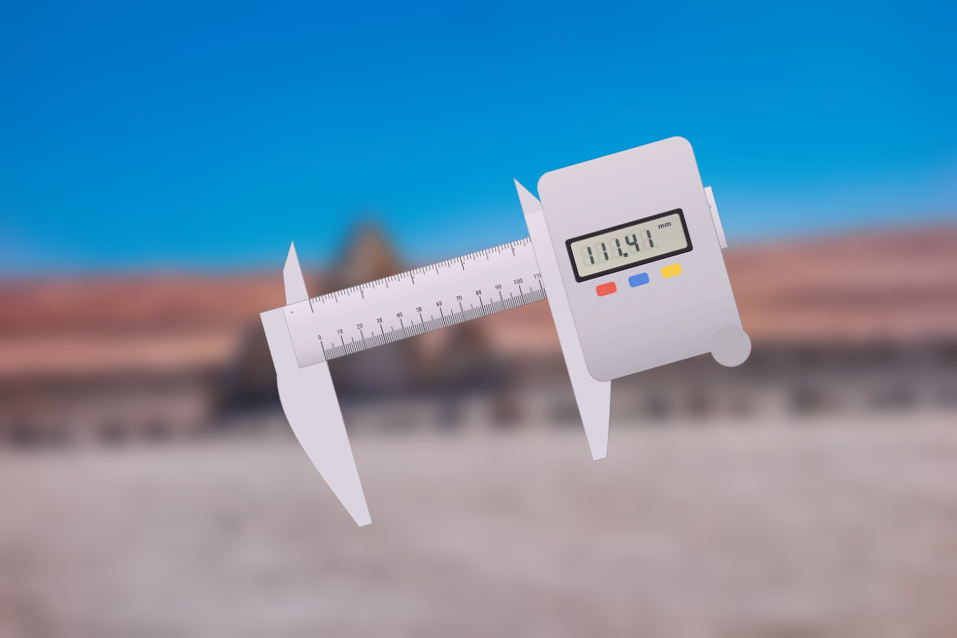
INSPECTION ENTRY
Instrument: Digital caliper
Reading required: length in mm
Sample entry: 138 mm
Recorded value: 111.41 mm
